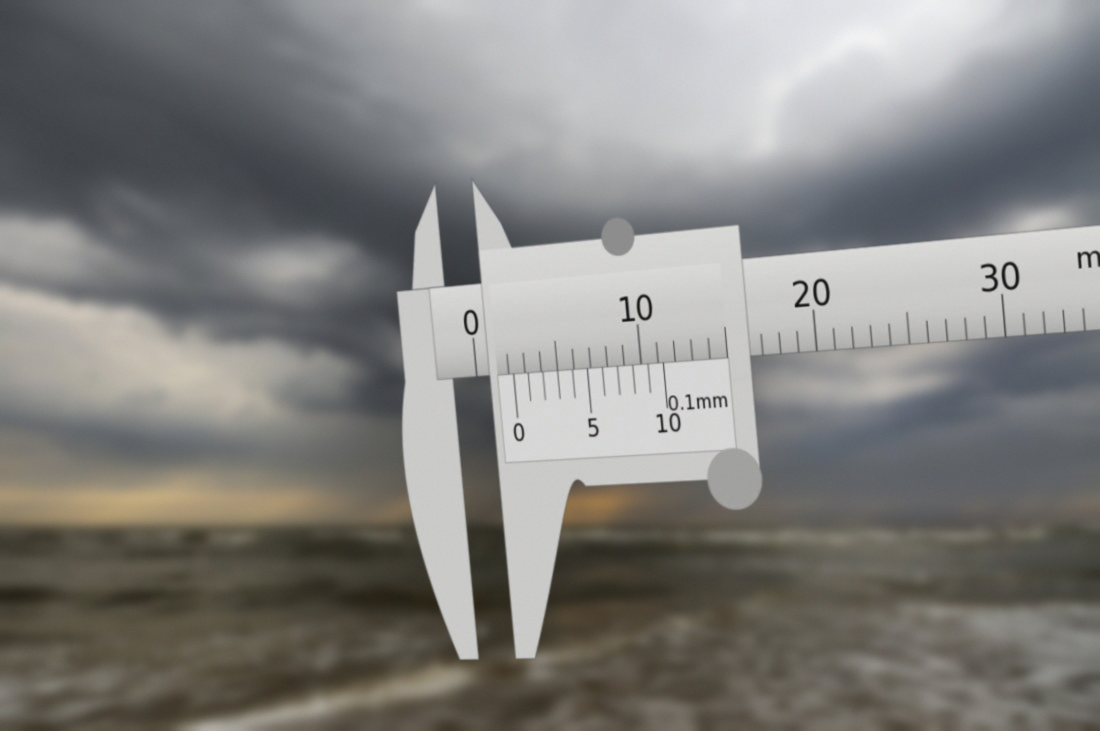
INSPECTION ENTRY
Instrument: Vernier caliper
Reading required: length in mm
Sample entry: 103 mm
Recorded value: 2.3 mm
